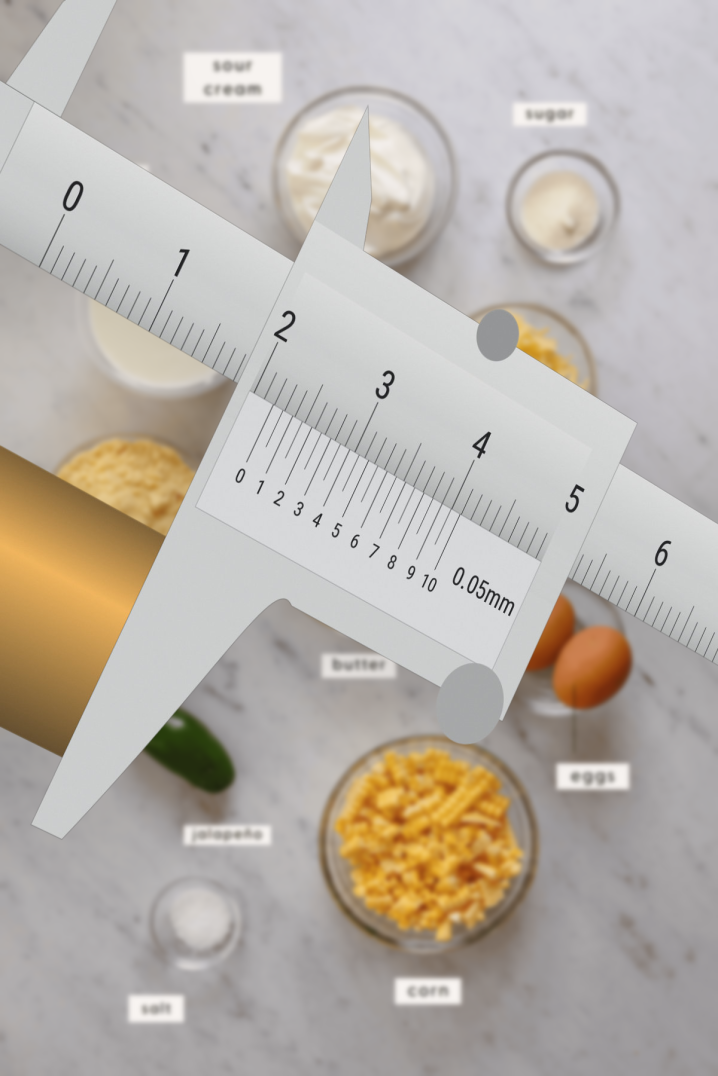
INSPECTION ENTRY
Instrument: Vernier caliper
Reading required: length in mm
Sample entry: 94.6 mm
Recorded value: 21.9 mm
